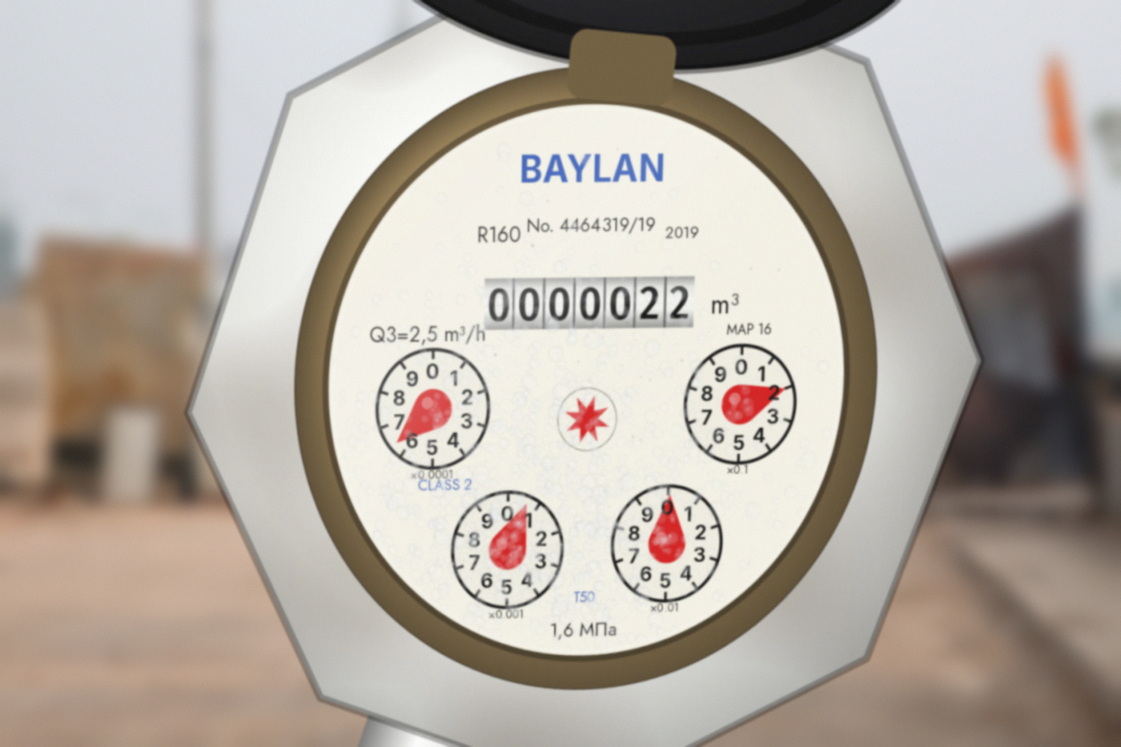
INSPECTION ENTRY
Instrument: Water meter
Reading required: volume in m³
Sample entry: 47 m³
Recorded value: 22.2006 m³
